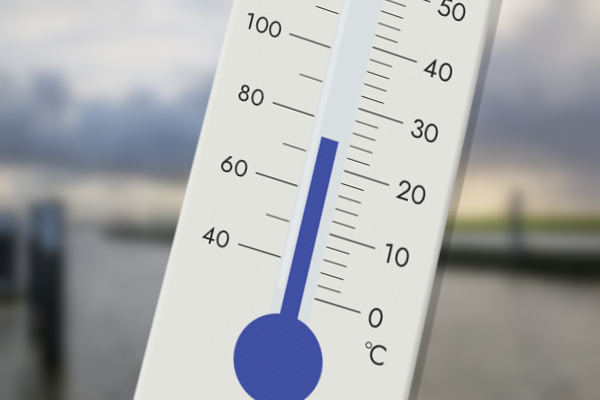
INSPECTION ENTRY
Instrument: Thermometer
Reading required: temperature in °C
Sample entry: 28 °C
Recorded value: 24 °C
